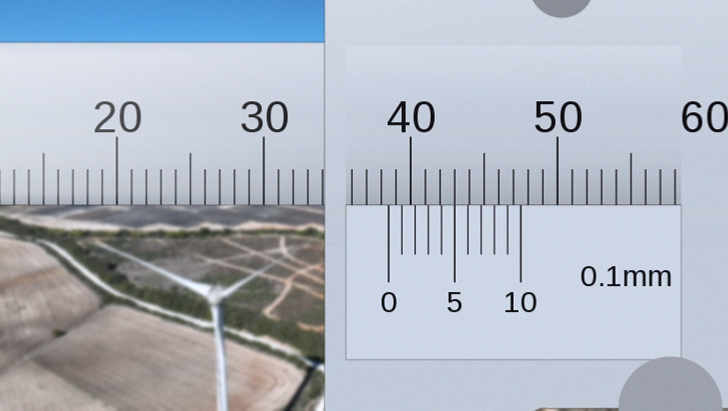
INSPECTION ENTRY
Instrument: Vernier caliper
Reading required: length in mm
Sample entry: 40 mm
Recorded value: 38.5 mm
